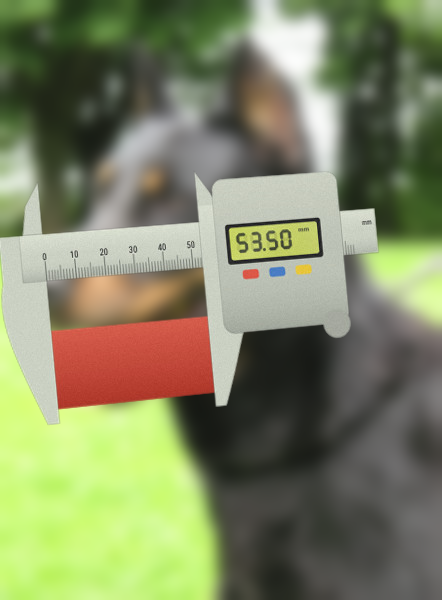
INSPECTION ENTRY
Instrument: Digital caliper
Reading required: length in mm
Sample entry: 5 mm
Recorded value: 53.50 mm
